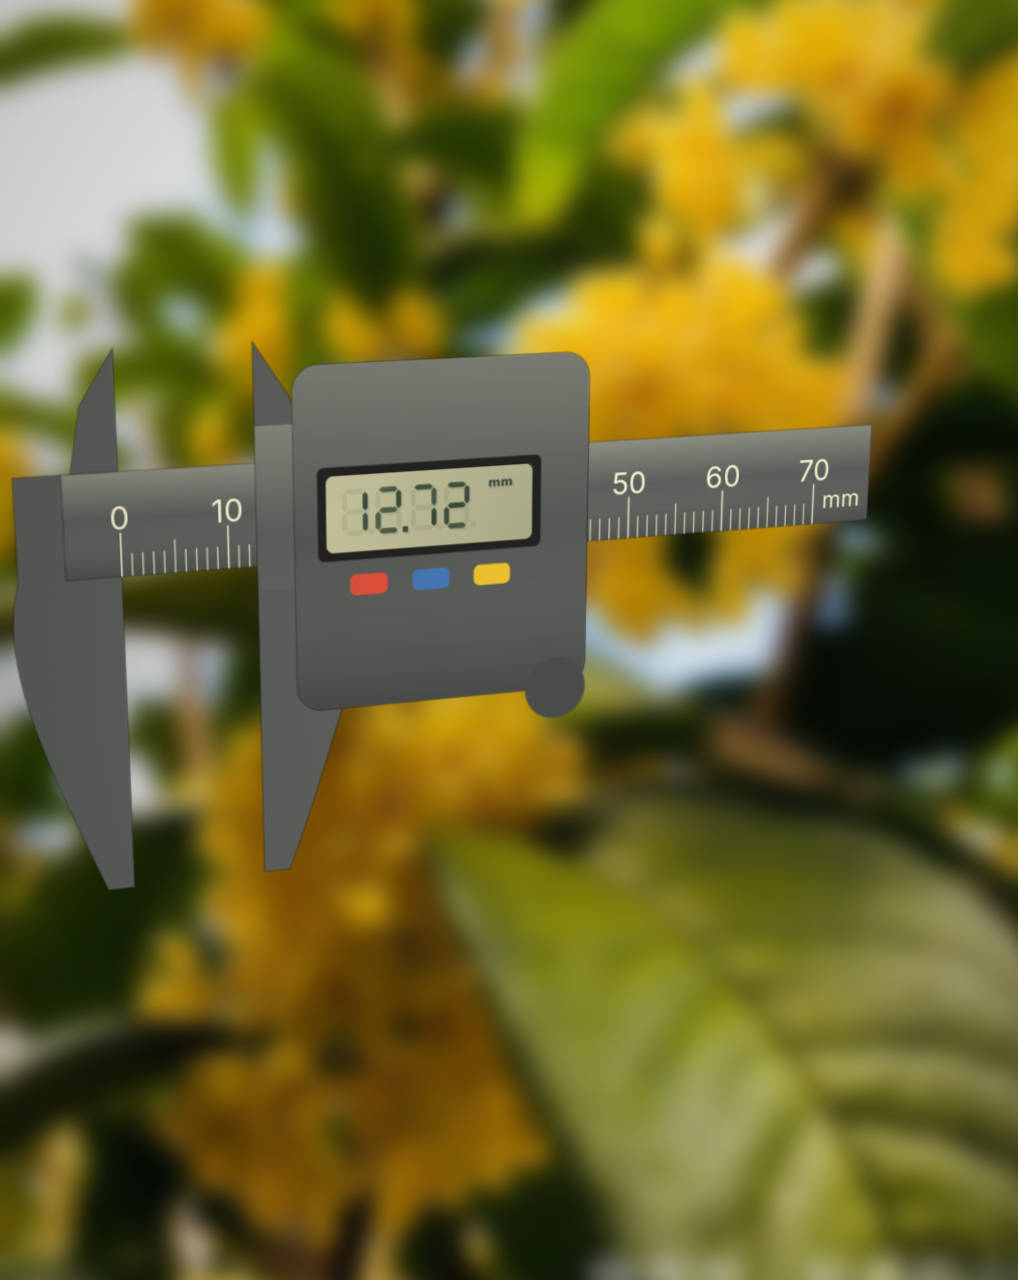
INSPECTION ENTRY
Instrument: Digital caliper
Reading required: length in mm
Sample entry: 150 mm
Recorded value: 12.72 mm
